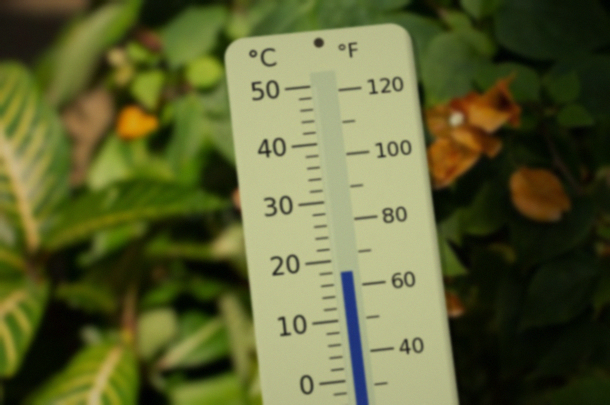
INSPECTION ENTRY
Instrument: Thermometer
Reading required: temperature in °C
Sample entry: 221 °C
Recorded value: 18 °C
